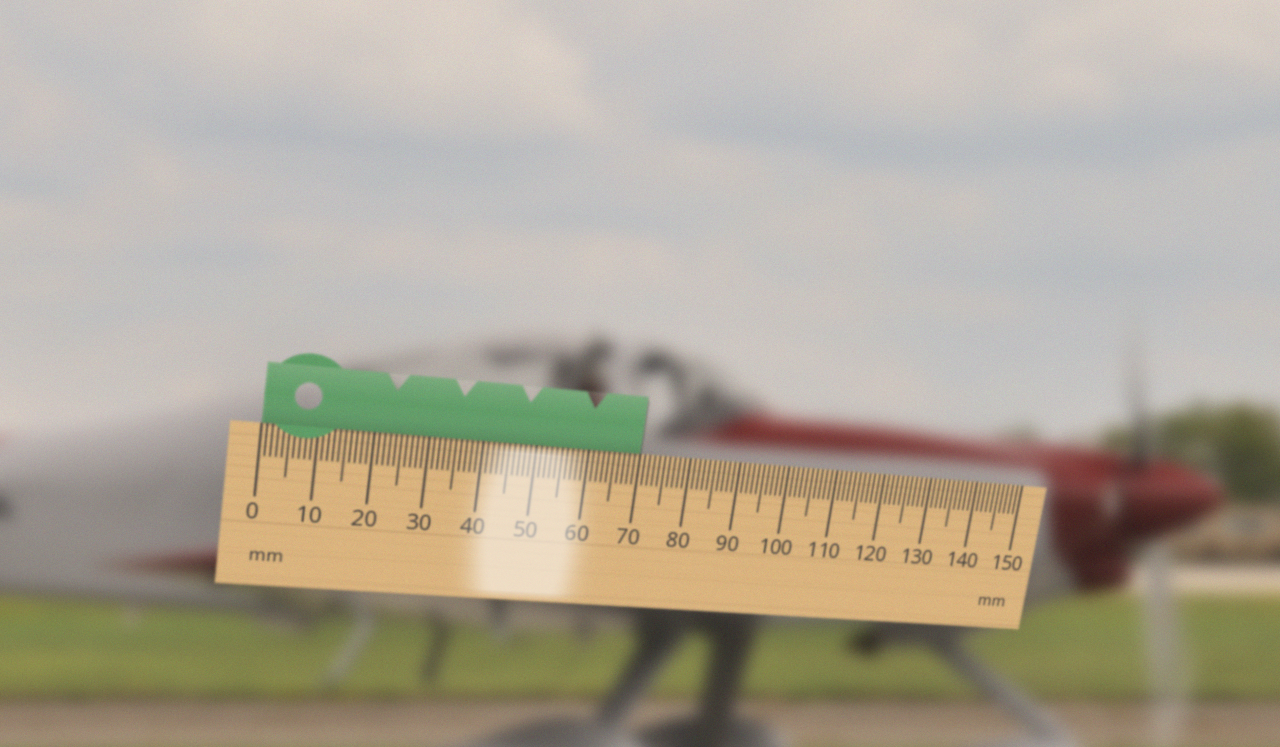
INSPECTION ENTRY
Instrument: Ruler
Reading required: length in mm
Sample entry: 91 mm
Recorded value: 70 mm
